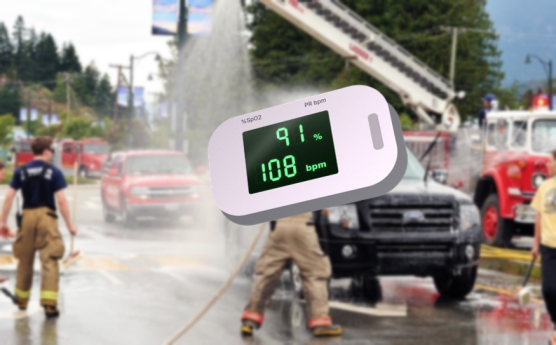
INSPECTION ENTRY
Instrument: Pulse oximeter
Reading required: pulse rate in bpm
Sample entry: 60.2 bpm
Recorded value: 108 bpm
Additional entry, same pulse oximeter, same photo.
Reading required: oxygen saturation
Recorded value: 91 %
